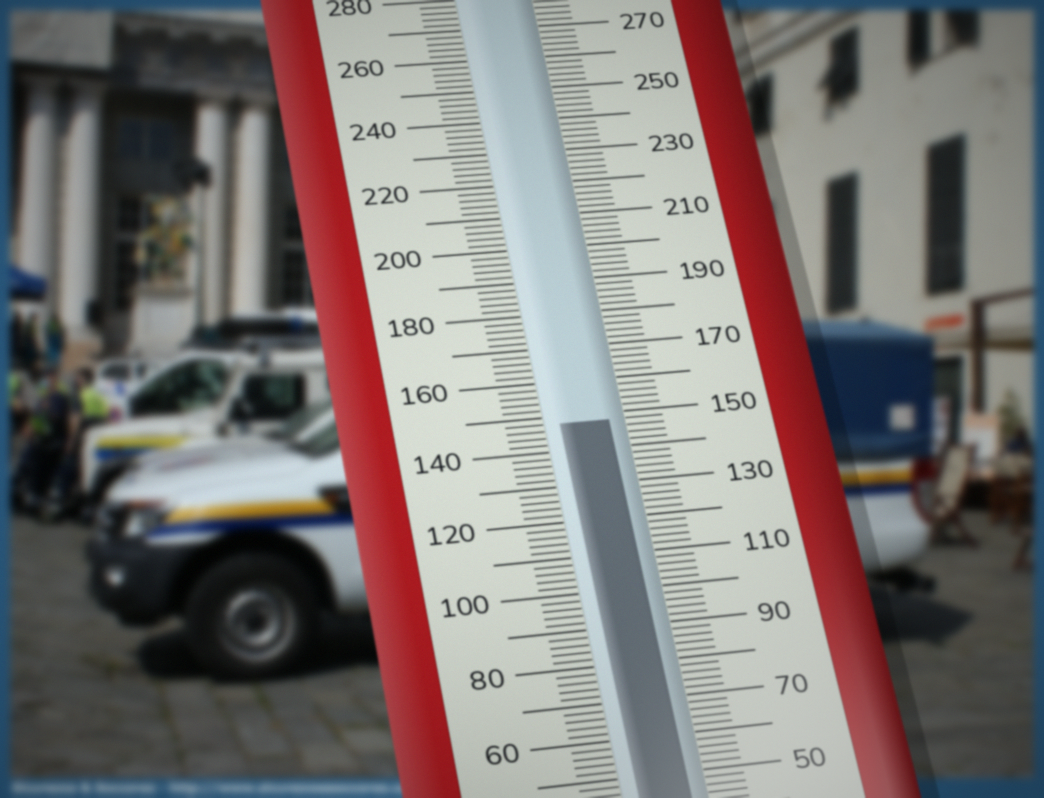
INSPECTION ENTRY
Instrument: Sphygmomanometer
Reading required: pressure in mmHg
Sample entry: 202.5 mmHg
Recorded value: 148 mmHg
